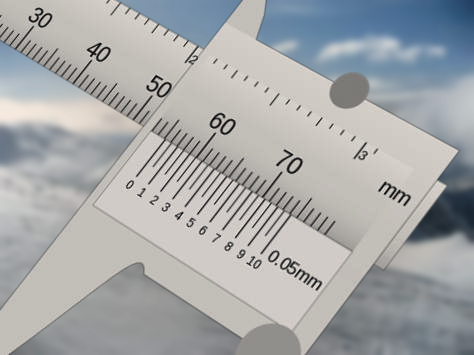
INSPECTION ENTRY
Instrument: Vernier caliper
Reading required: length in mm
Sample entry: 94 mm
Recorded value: 55.2 mm
